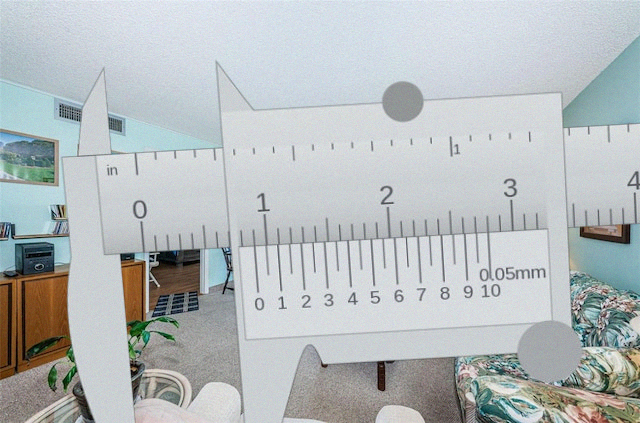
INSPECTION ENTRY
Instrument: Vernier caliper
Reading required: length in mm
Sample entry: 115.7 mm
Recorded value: 9.0 mm
